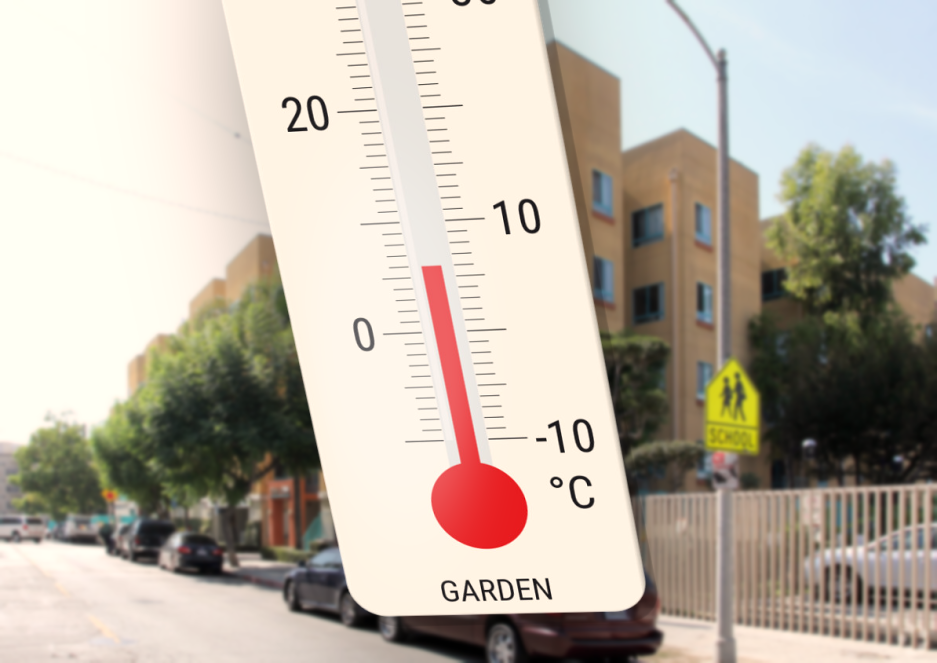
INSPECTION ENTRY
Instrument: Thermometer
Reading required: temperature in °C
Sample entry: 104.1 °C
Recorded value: 6 °C
